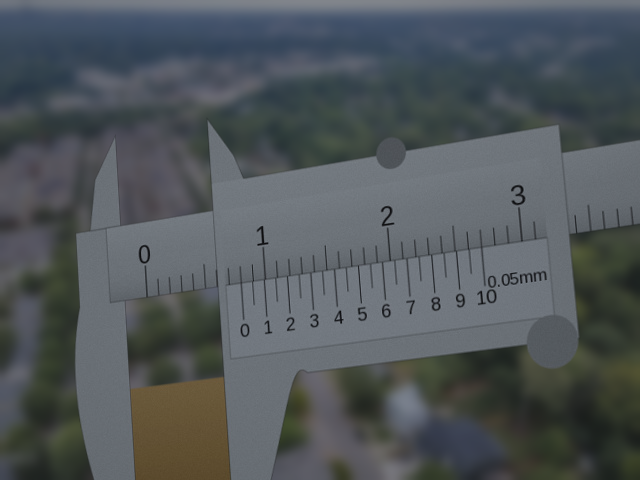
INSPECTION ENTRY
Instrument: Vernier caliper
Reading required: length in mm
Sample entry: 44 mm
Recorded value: 8.0 mm
